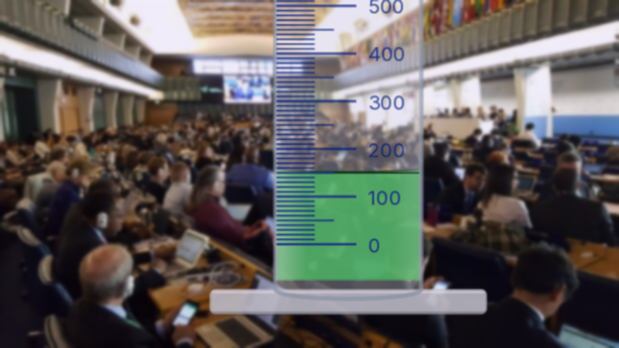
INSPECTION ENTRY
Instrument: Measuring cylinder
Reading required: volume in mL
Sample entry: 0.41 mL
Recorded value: 150 mL
